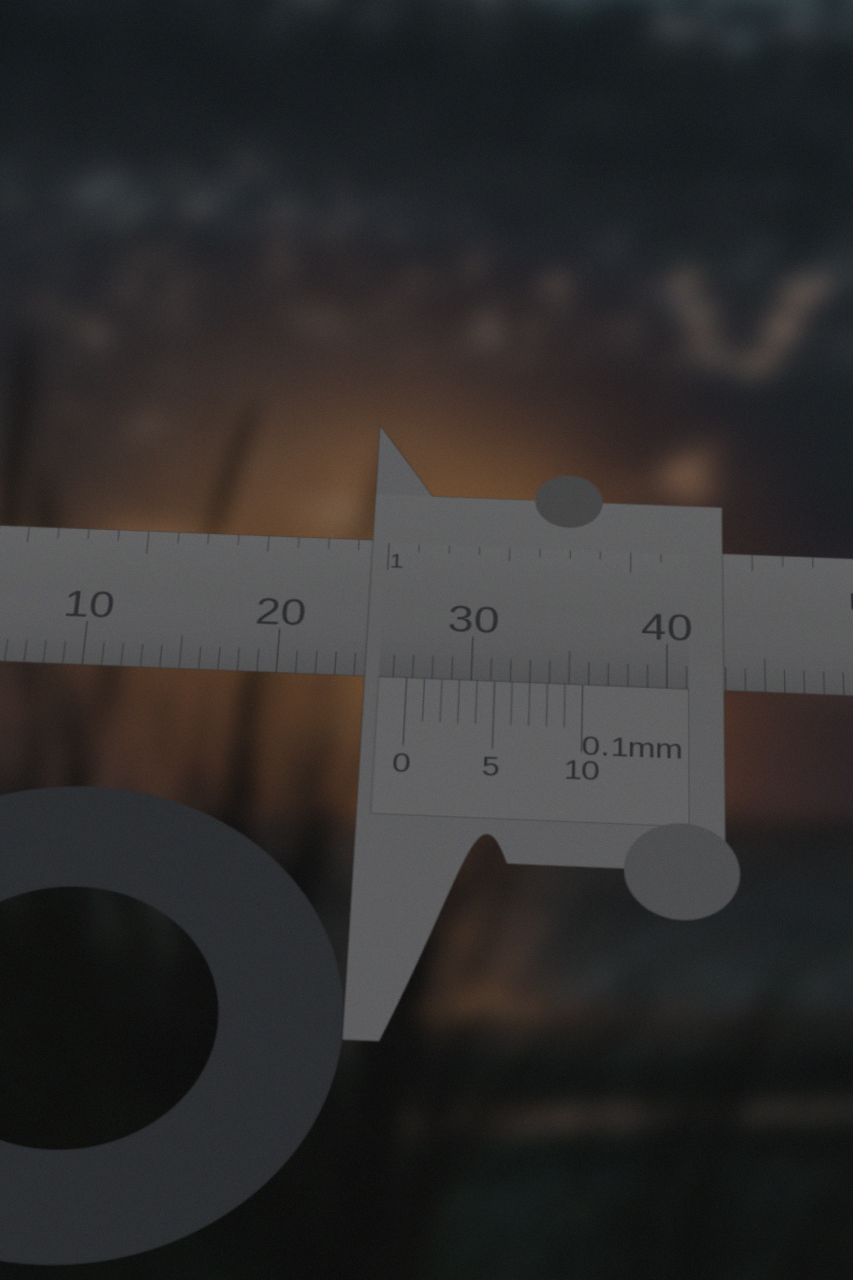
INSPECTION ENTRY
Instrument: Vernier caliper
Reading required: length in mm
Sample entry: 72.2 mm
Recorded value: 26.7 mm
